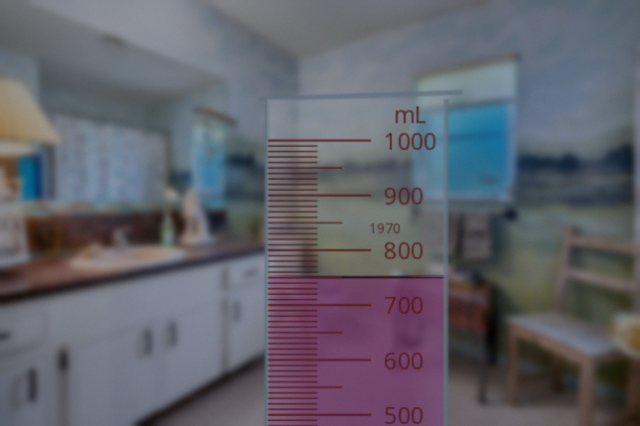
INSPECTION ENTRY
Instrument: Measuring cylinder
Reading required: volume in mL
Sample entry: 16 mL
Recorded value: 750 mL
